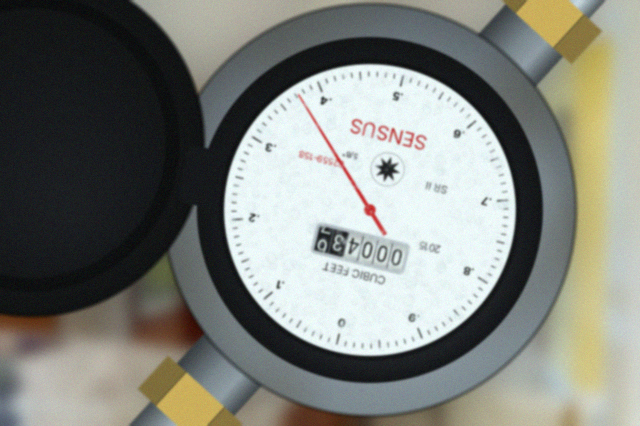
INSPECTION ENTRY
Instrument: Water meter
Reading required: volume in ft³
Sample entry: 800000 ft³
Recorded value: 436.37 ft³
